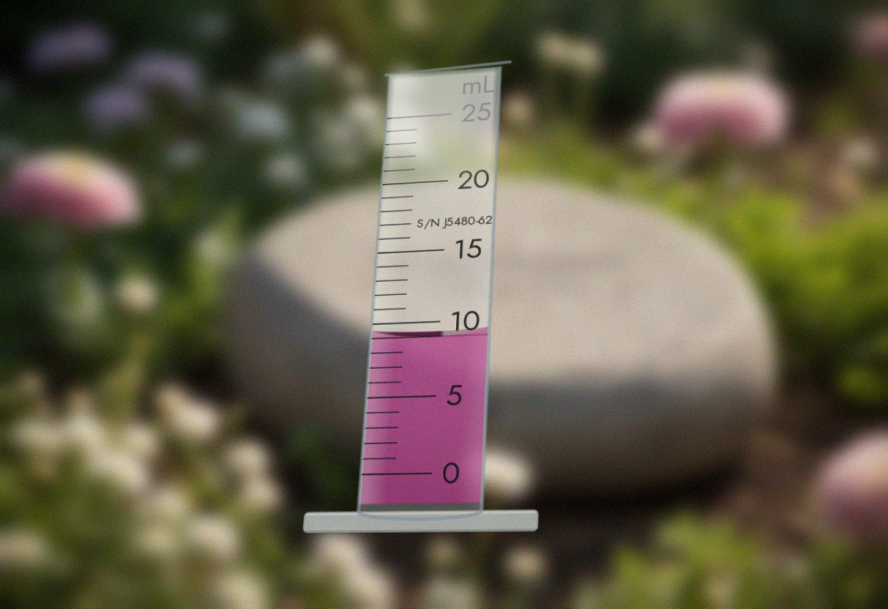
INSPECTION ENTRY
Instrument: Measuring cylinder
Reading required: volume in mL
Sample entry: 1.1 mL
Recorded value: 9 mL
